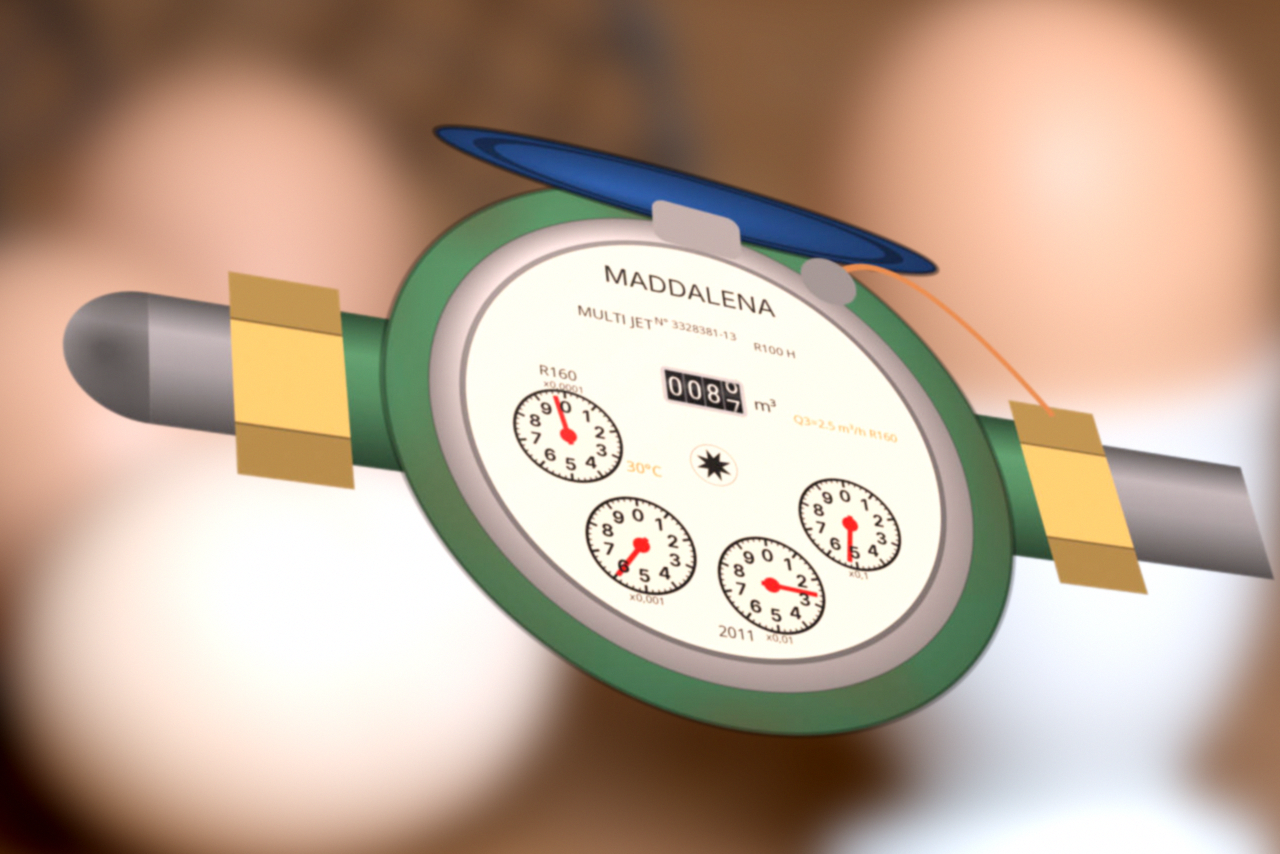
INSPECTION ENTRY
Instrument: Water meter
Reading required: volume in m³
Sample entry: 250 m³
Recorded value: 86.5259 m³
